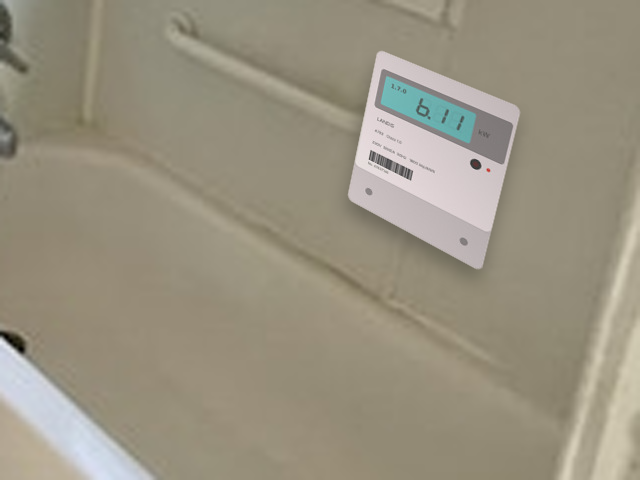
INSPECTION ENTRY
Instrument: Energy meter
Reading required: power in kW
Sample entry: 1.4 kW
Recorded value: 6.11 kW
